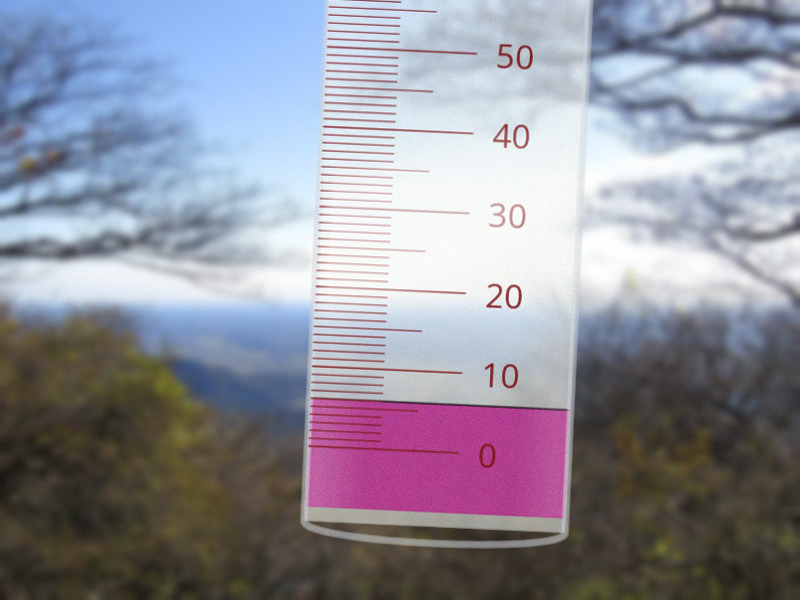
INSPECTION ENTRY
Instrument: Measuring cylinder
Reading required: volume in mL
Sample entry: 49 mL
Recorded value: 6 mL
